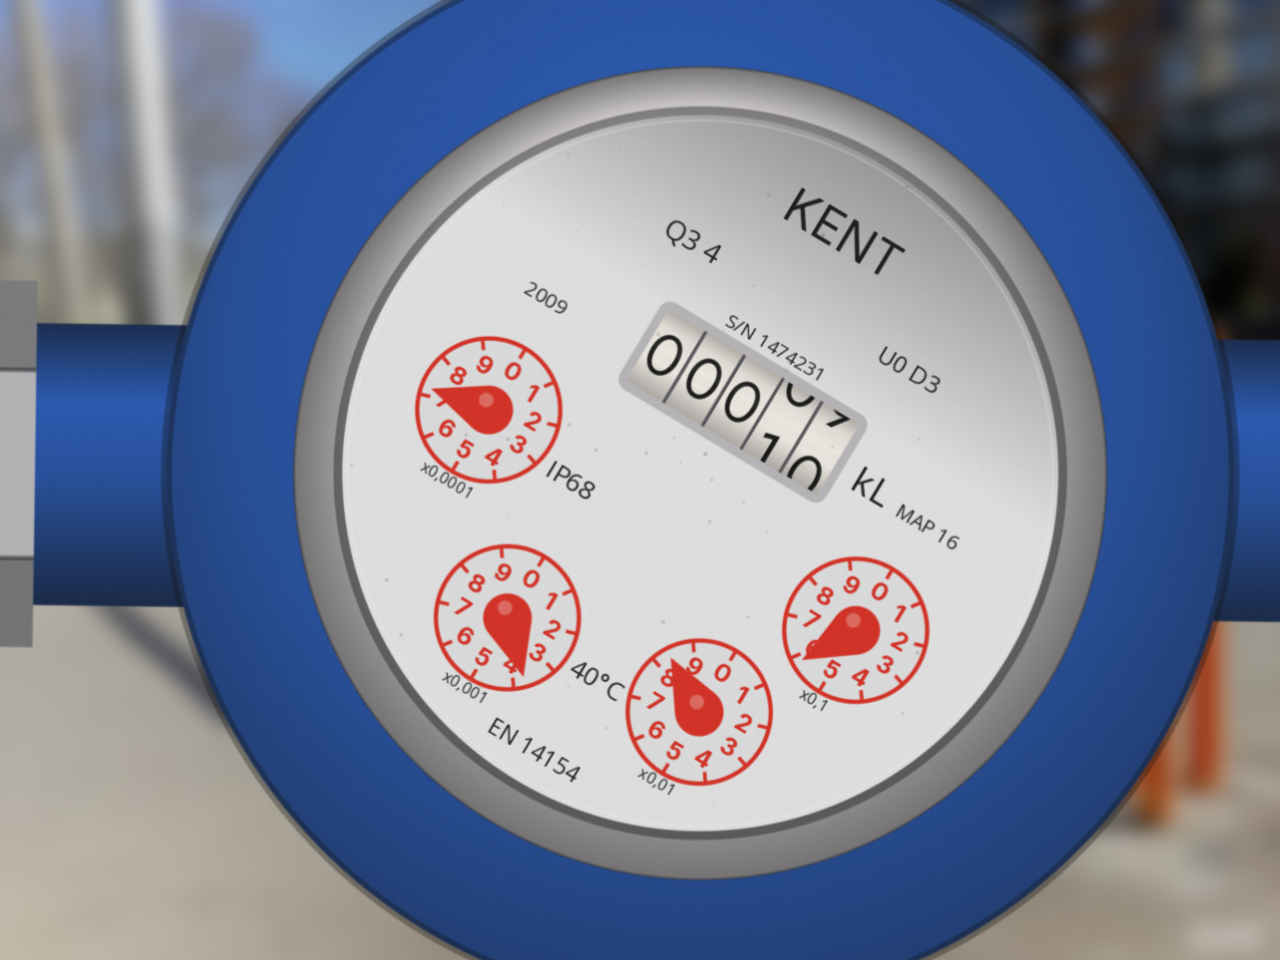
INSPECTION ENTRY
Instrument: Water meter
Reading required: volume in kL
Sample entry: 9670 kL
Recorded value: 9.5837 kL
